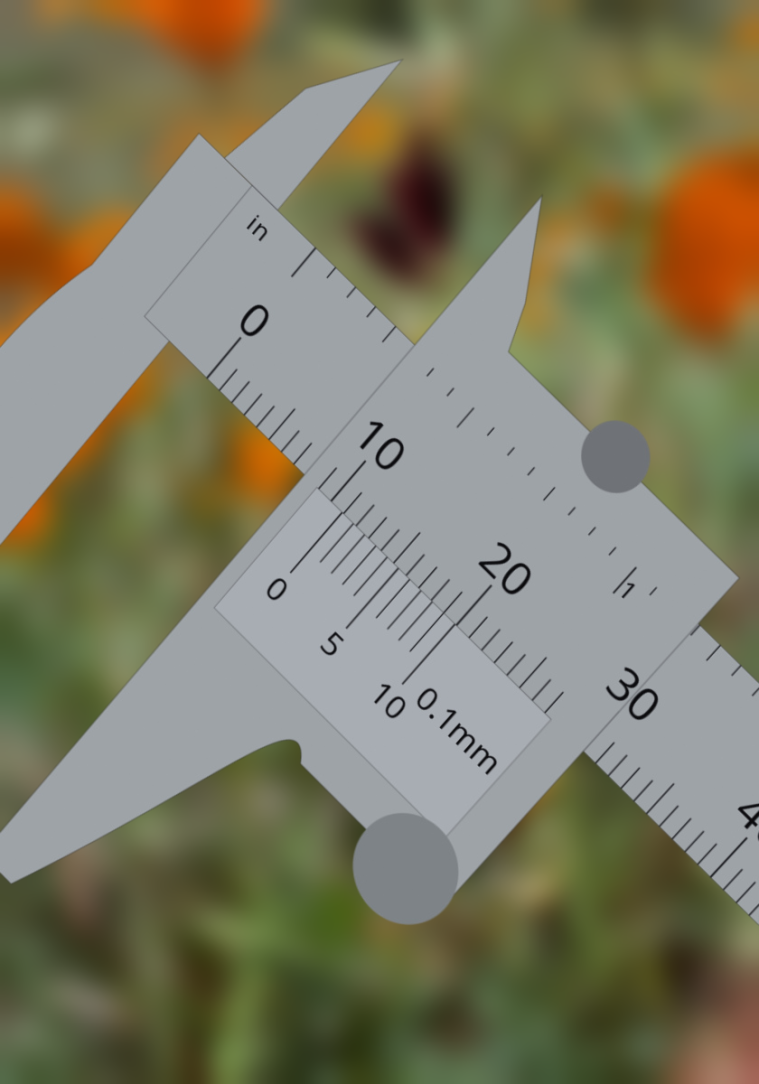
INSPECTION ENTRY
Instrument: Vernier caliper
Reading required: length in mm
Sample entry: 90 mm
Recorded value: 10.9 mm
